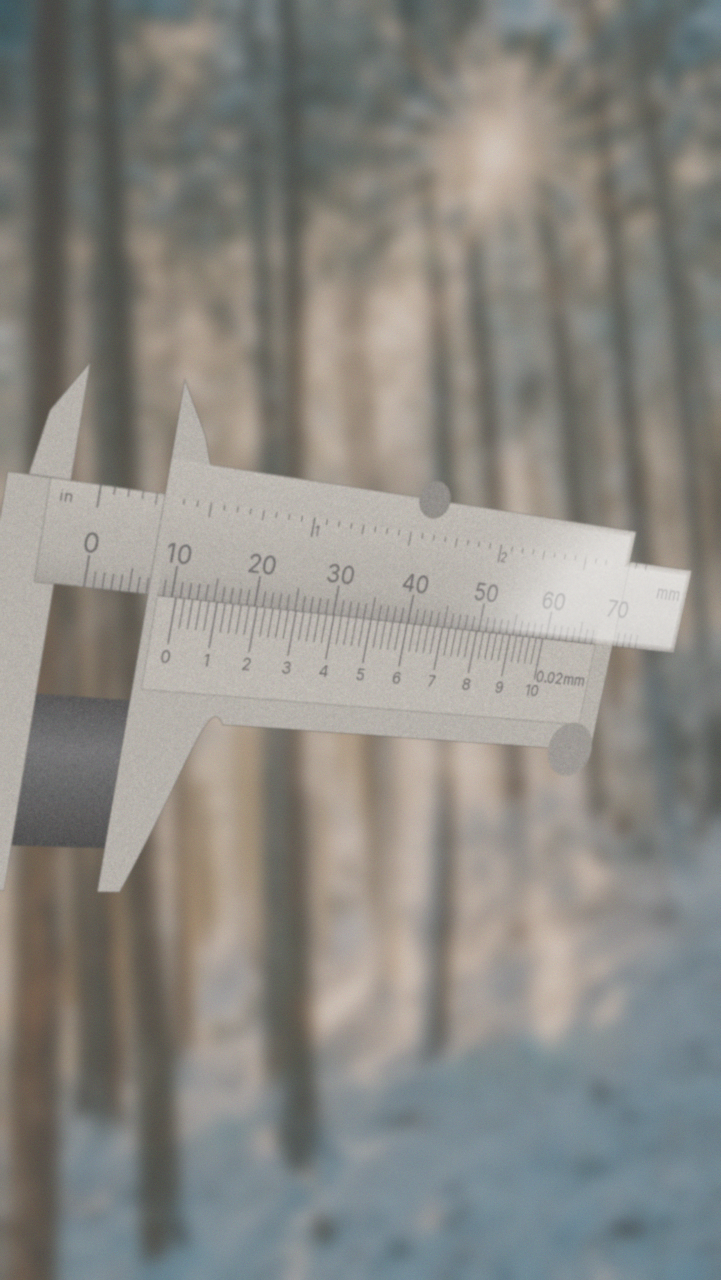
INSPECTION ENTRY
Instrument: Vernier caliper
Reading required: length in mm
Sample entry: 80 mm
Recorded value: 10.5 mm
